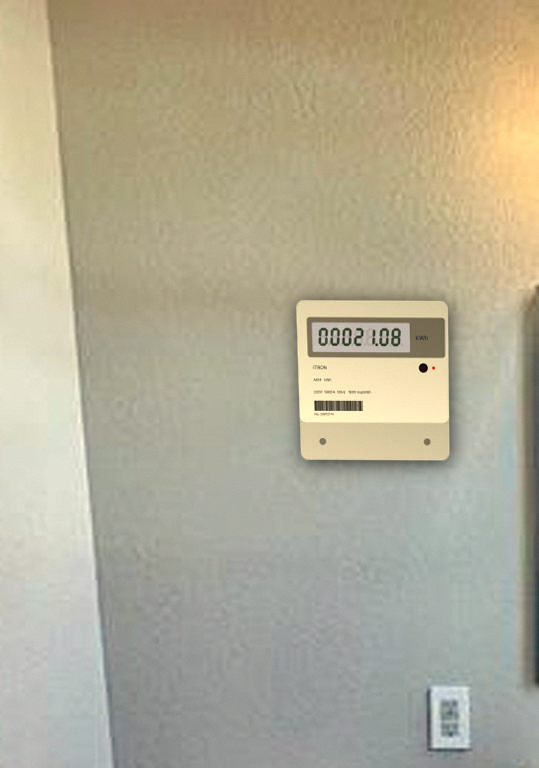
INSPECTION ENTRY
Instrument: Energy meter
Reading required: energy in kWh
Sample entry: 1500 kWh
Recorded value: 21.08 kWh
